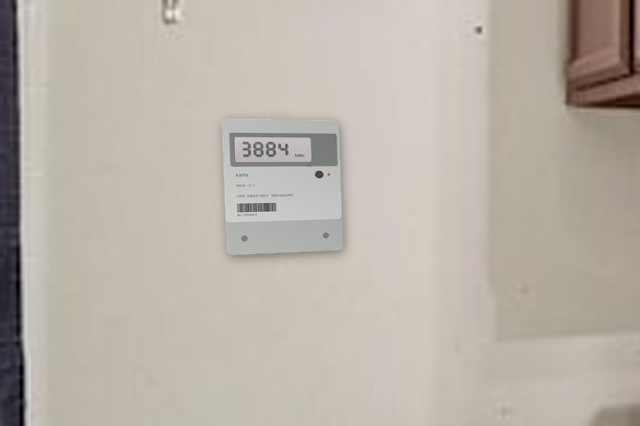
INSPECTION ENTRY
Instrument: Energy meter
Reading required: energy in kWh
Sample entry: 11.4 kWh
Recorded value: 3884 kWh
